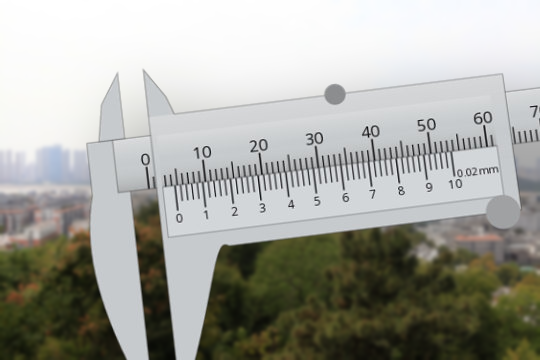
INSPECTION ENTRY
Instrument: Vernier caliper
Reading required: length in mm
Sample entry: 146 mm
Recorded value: 4.6 mm
